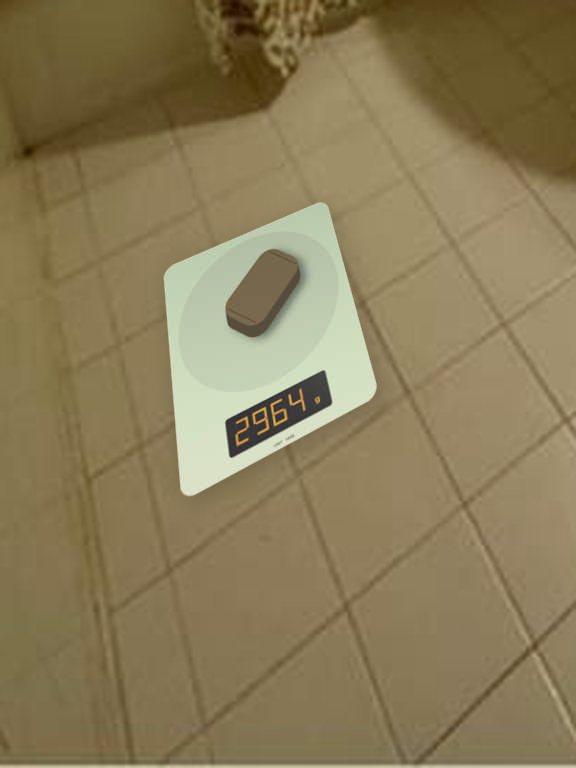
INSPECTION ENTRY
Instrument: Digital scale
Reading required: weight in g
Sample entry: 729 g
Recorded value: 2964 g
